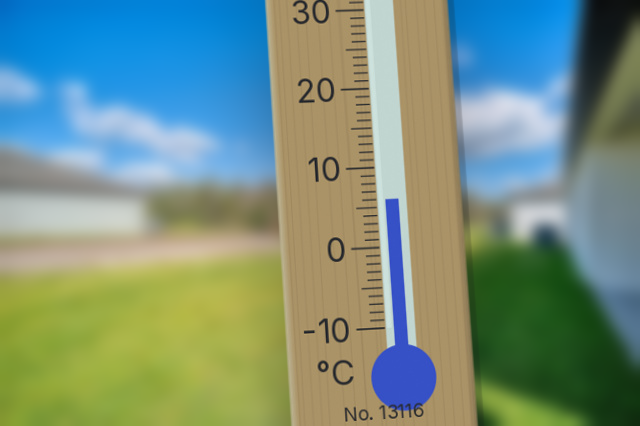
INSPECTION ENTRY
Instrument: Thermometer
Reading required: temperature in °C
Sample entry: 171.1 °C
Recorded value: 6 °C
